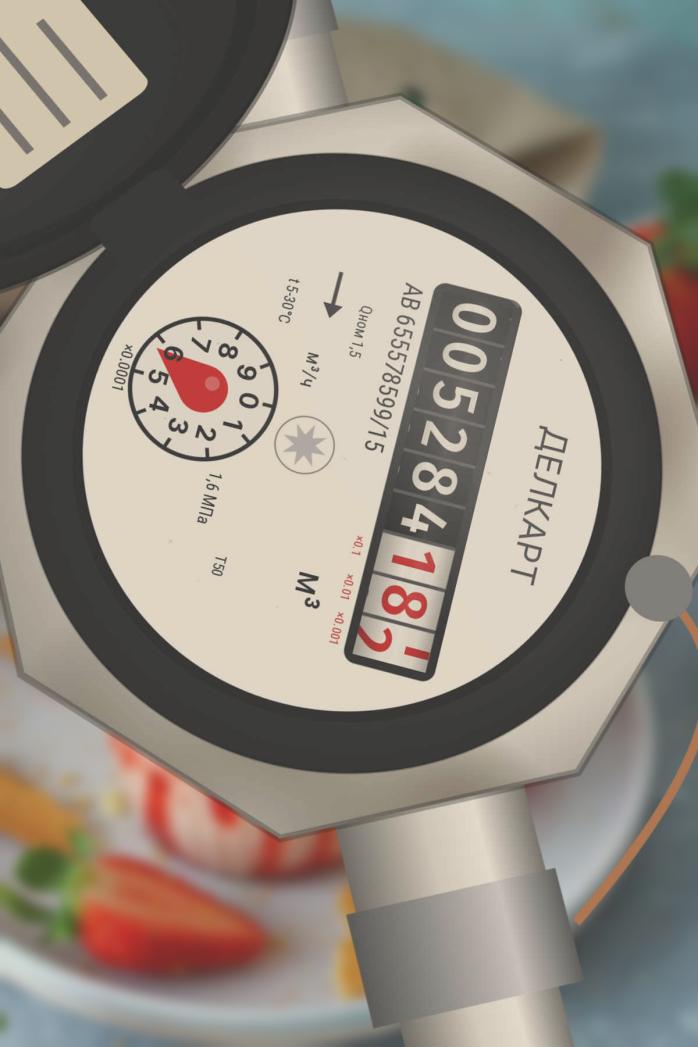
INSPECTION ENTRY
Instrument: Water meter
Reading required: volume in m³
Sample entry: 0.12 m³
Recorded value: 5284.1815 m³
